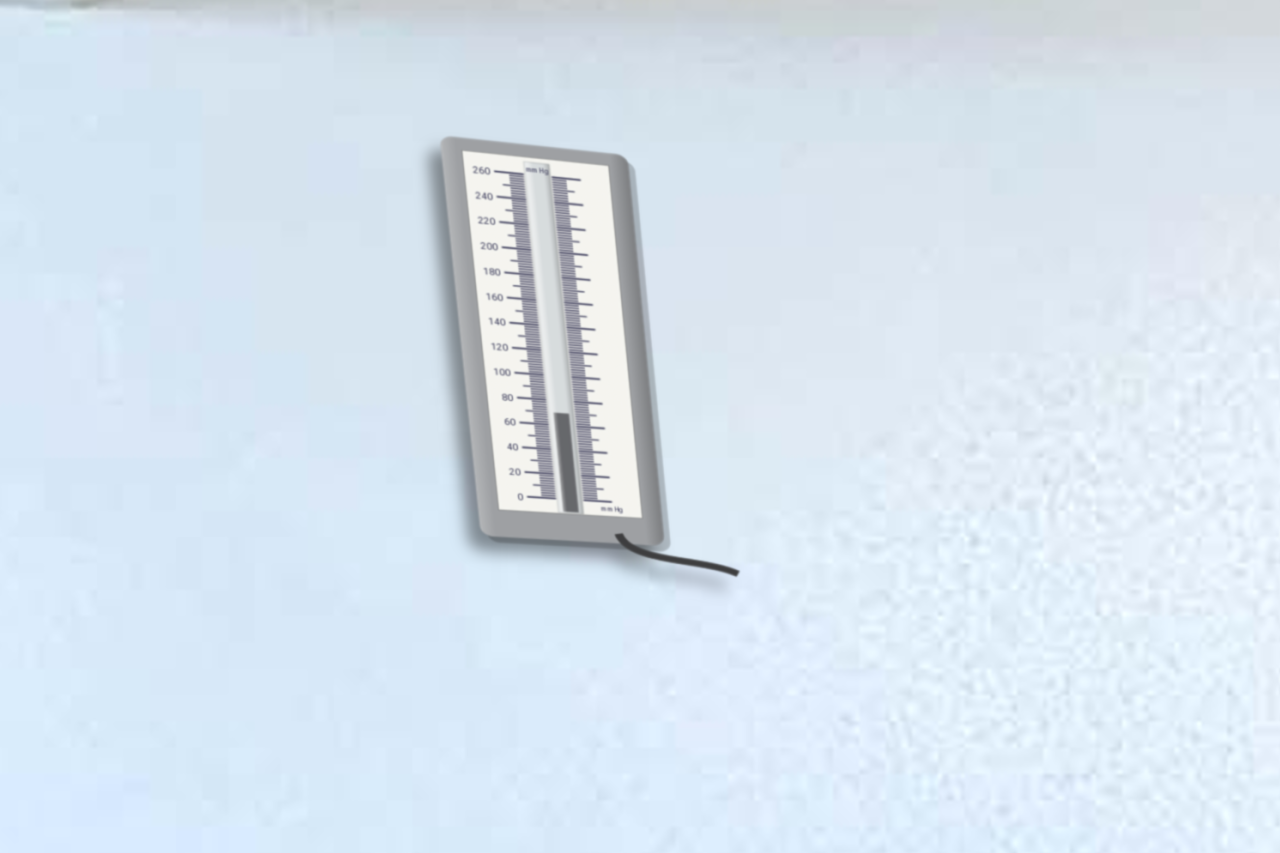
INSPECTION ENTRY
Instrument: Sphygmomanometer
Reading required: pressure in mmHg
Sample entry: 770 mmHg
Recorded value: 70 mmHg
